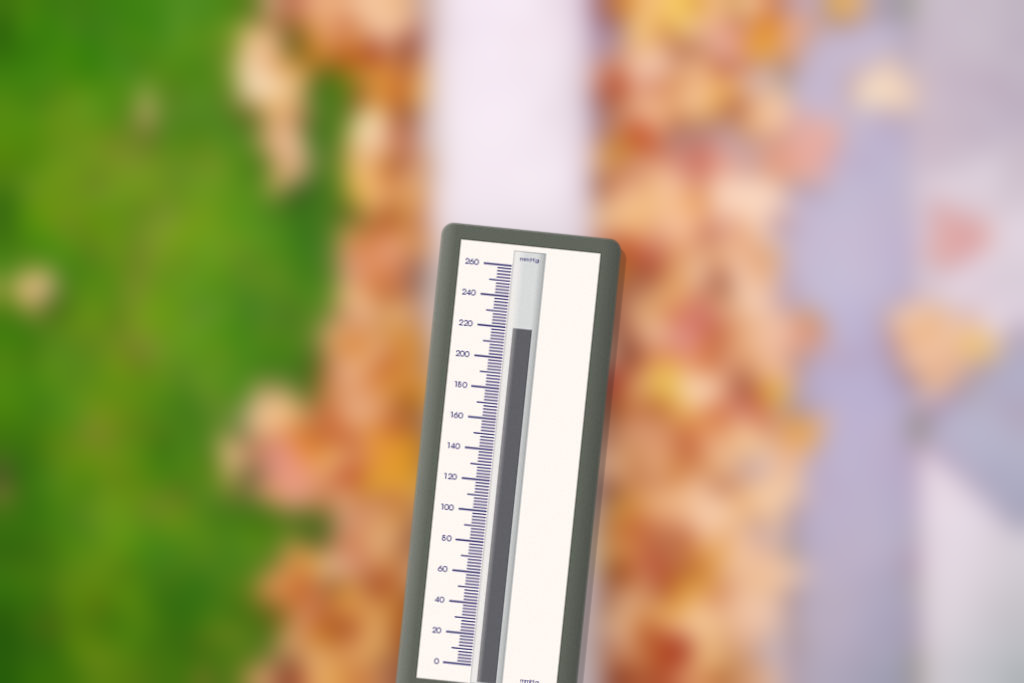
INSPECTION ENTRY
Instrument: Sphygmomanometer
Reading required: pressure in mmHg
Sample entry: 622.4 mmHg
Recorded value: 220 mmHg
